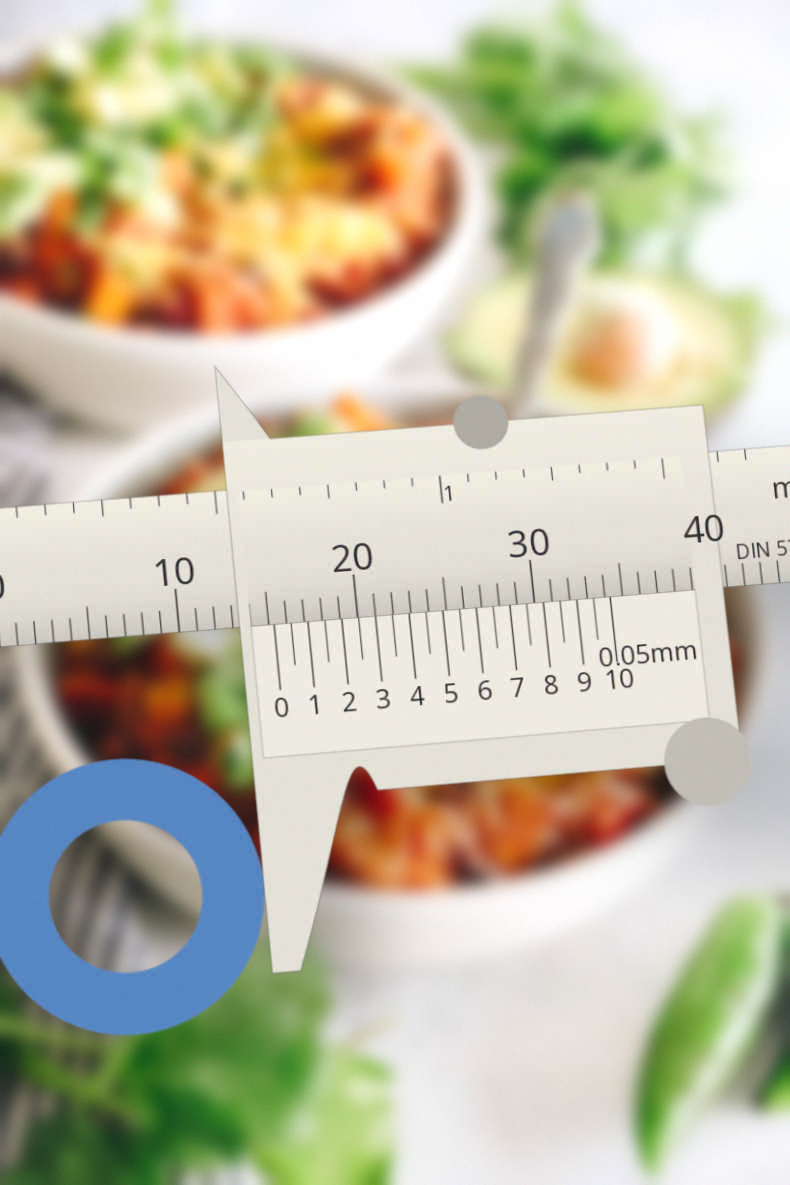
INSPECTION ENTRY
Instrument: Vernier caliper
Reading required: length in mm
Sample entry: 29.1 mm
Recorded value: 15.3 mm
